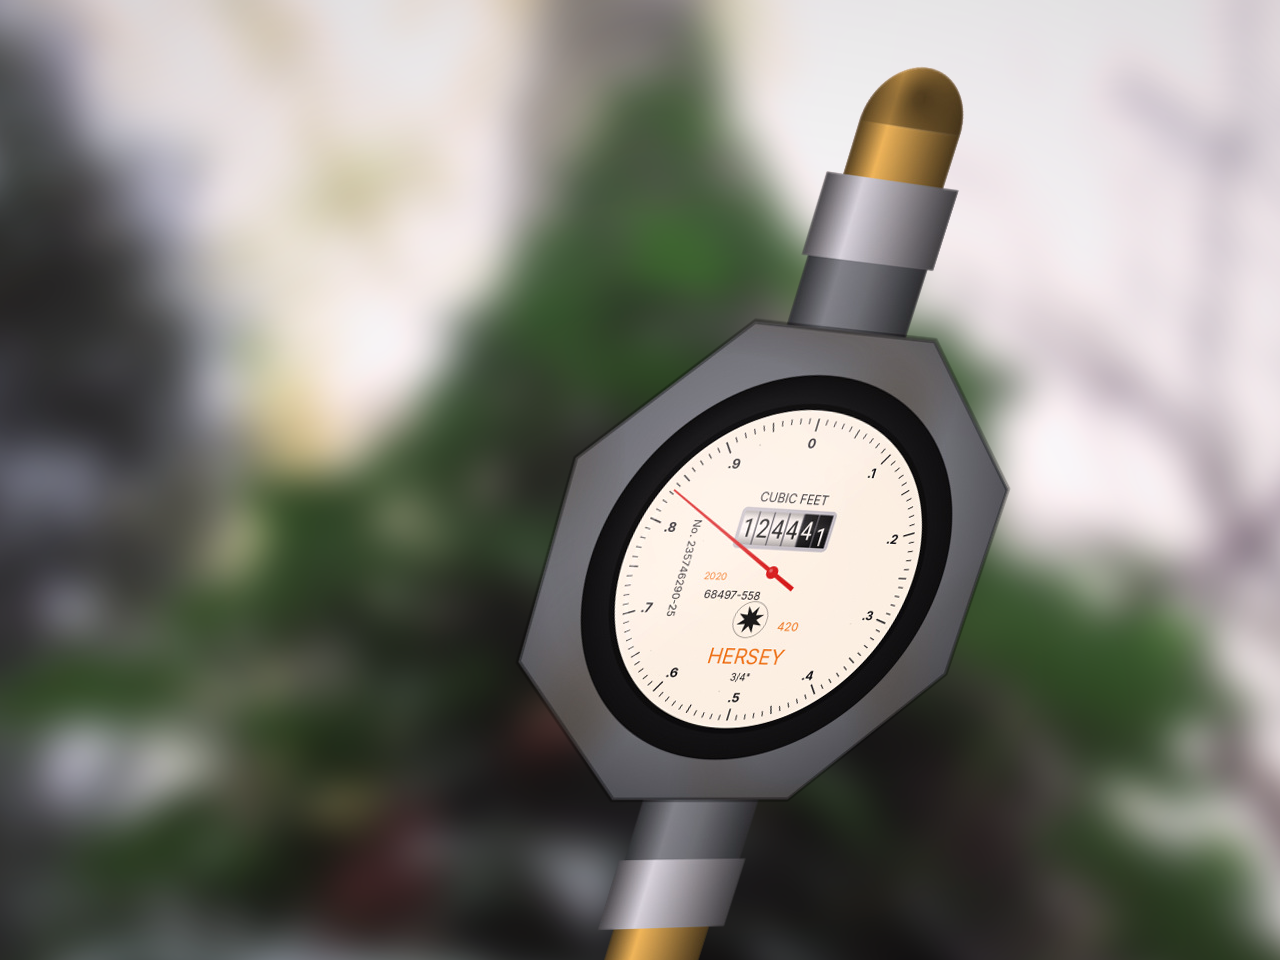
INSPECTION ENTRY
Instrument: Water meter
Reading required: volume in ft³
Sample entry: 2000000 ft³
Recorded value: 124440.83 ft³
